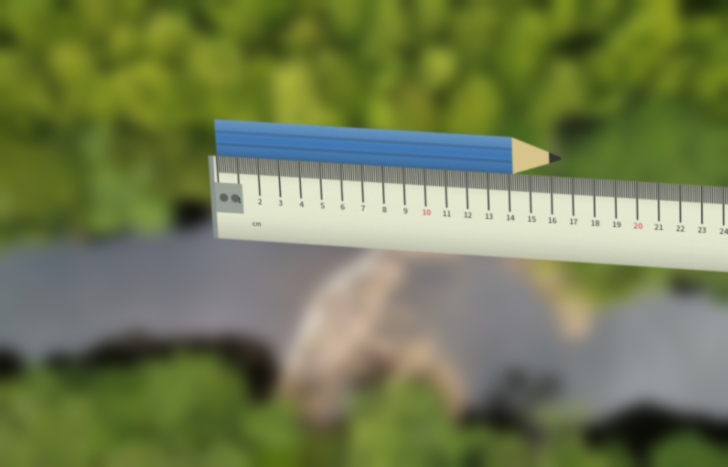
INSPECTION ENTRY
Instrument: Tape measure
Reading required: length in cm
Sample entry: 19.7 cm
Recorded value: 16.5 cm
